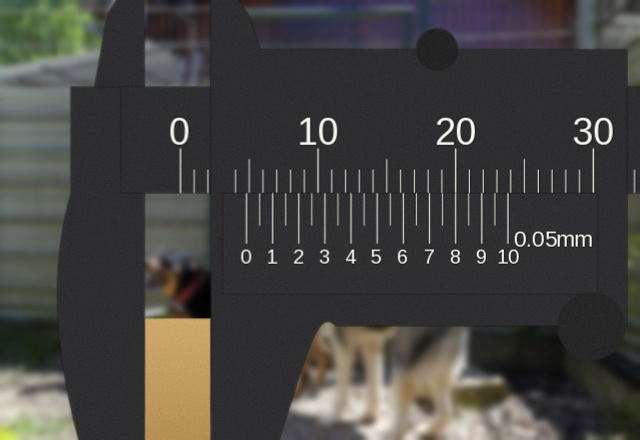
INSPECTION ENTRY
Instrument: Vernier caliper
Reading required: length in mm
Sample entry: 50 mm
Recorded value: 4.8 mm
